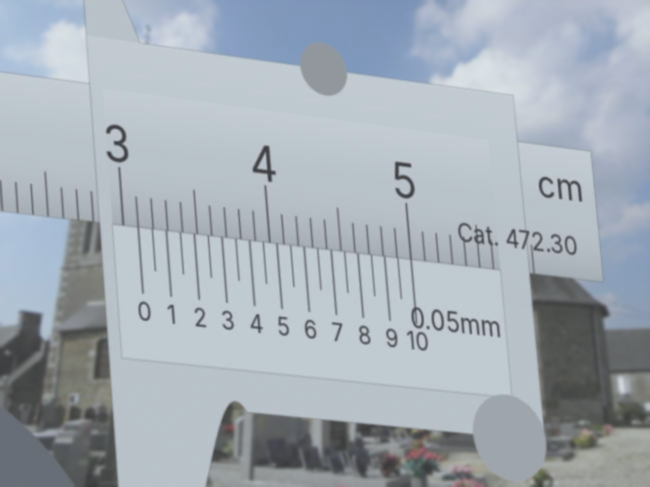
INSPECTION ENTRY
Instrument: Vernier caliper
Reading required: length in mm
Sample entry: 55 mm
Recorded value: 31.0 mm
